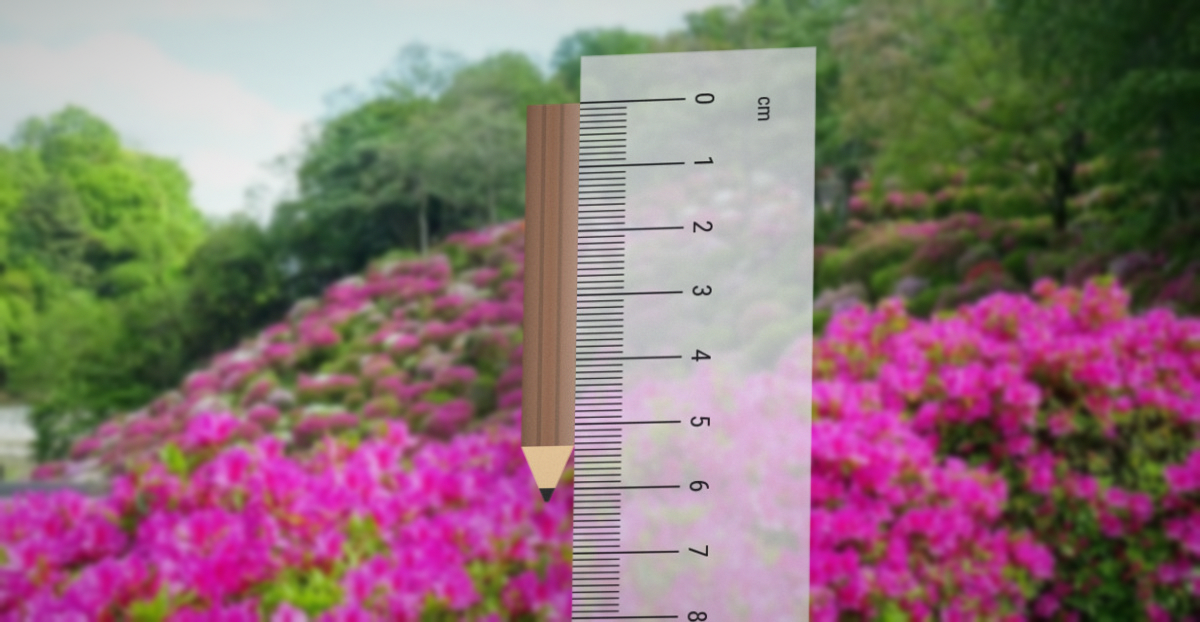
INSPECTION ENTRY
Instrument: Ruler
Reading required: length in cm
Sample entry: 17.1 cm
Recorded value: 6.2 cm
